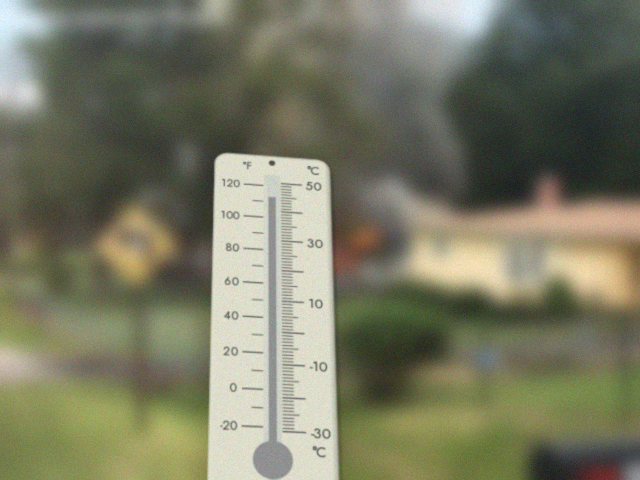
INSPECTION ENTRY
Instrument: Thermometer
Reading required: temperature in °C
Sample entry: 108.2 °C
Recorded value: 45 °C
